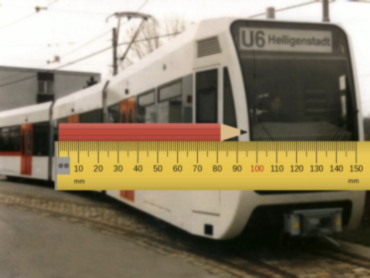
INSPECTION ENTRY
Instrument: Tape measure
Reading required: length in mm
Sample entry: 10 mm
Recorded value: 95 mm
